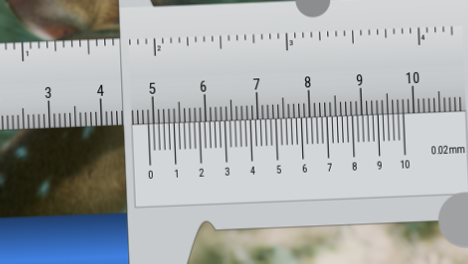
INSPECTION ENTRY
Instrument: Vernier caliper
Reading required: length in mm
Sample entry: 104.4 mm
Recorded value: 49.0 mm
